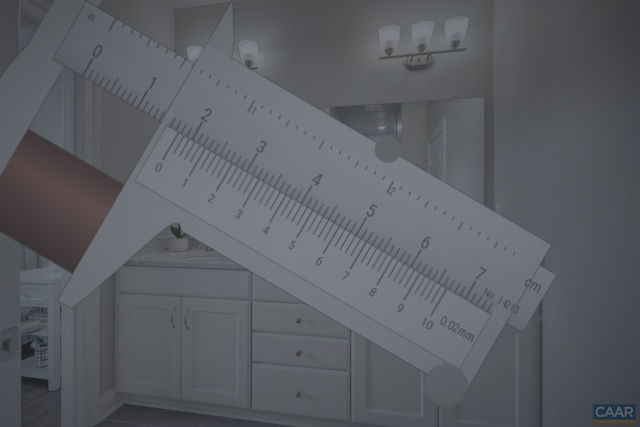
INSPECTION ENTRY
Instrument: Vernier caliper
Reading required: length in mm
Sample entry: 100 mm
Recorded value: 17.6 mm
